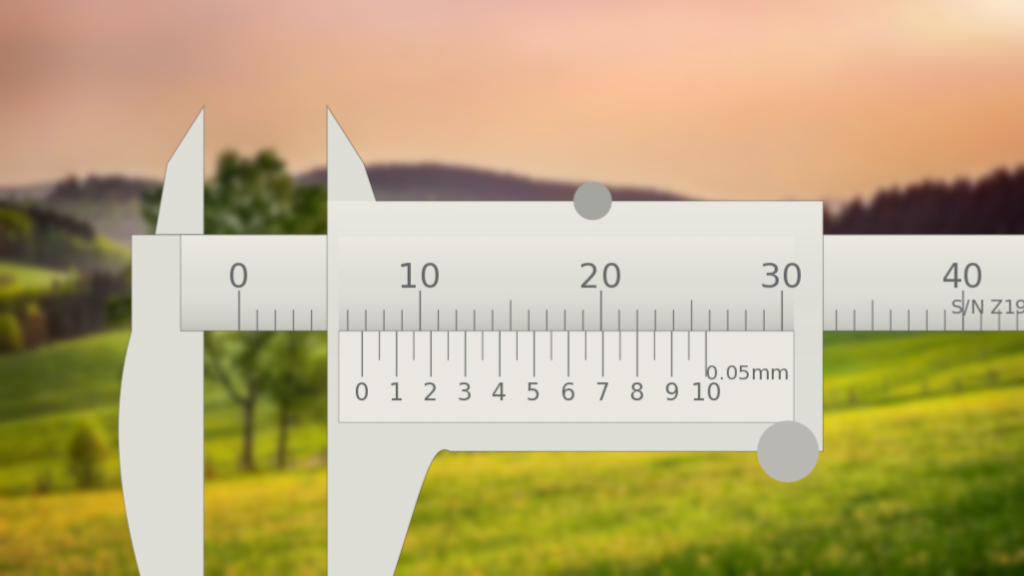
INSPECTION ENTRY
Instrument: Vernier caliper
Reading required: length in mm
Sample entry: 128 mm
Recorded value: 6.8 mm
